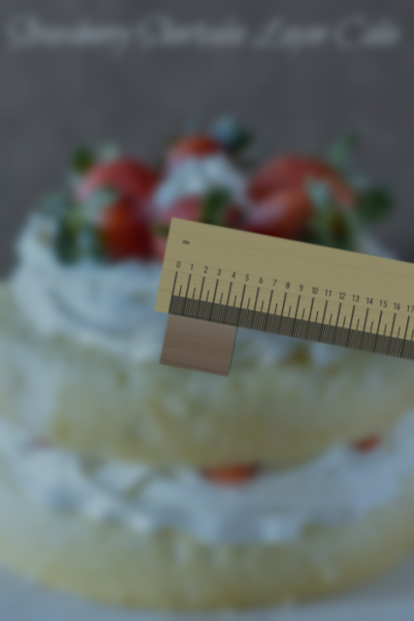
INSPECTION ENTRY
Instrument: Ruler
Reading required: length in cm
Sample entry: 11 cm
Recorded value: 5 cm
